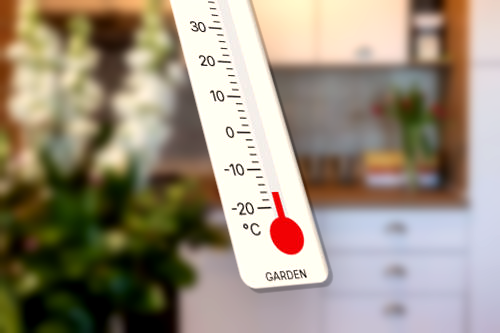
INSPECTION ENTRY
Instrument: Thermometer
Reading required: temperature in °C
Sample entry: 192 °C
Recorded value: -16 °C
